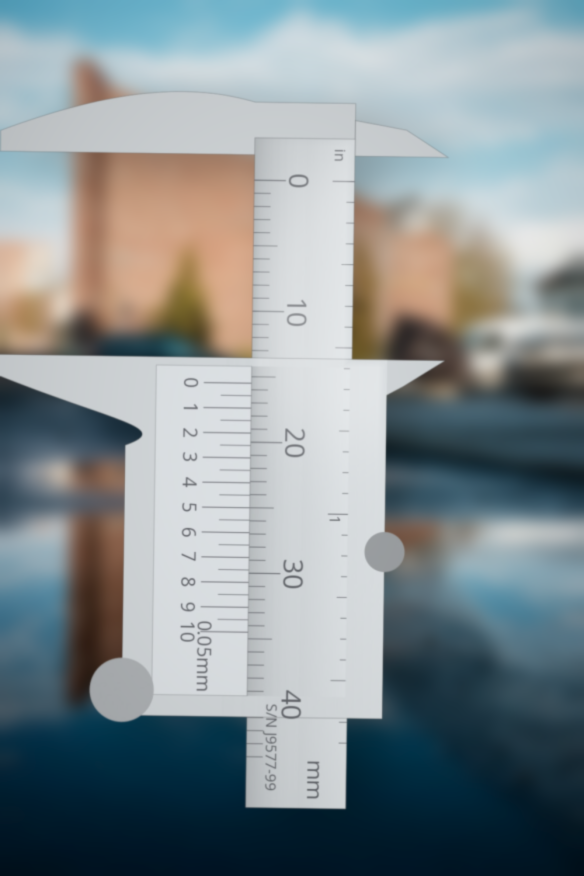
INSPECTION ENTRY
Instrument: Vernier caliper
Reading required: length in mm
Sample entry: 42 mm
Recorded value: 15.5 mm
